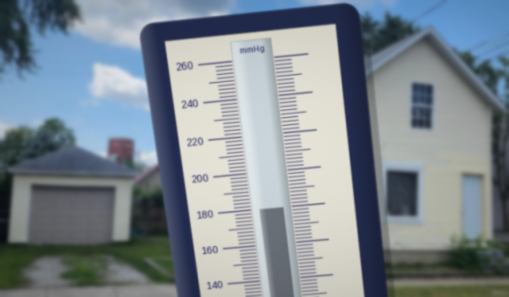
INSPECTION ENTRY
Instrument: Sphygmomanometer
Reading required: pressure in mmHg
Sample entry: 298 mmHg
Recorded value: 180 mmHg
